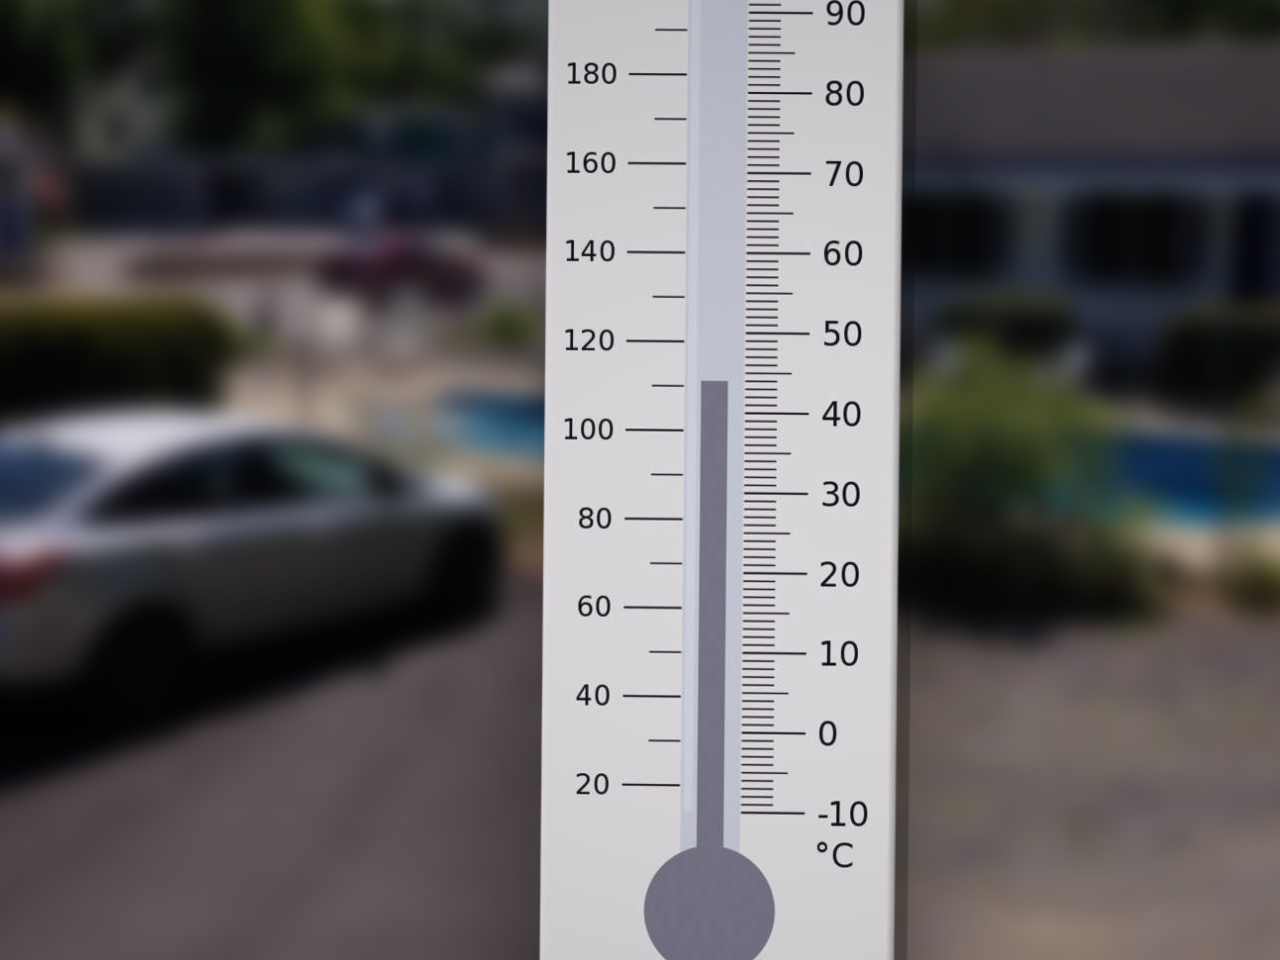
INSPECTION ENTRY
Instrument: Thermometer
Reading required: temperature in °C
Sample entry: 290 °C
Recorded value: 44 °C
